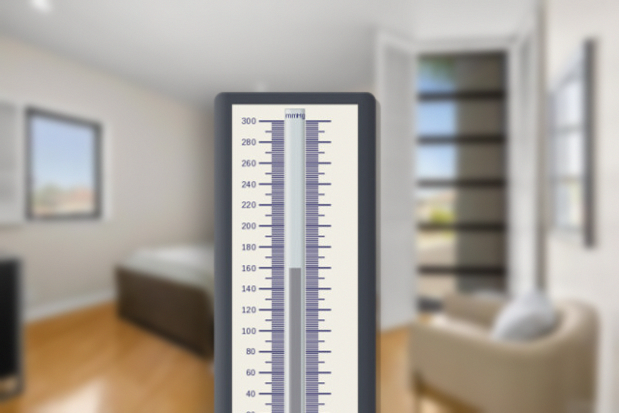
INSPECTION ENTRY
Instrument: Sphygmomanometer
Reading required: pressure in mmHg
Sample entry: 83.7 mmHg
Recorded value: 160 mmHg
